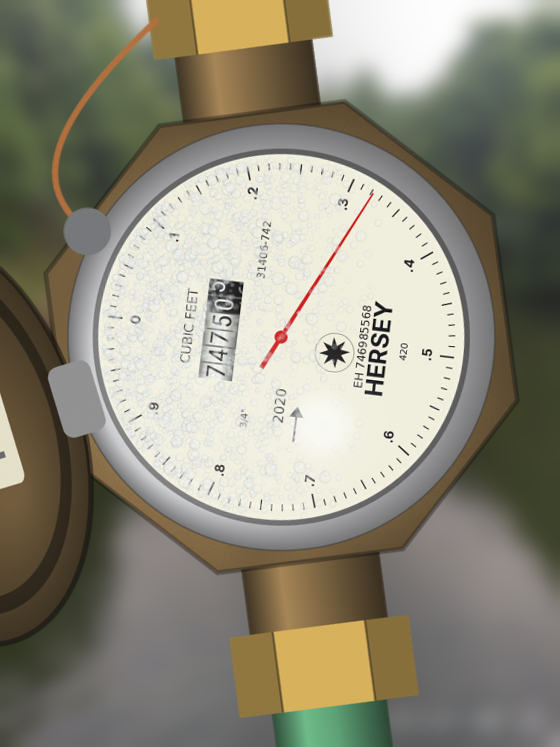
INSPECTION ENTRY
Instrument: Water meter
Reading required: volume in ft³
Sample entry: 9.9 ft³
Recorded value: 747505.32 ft³
